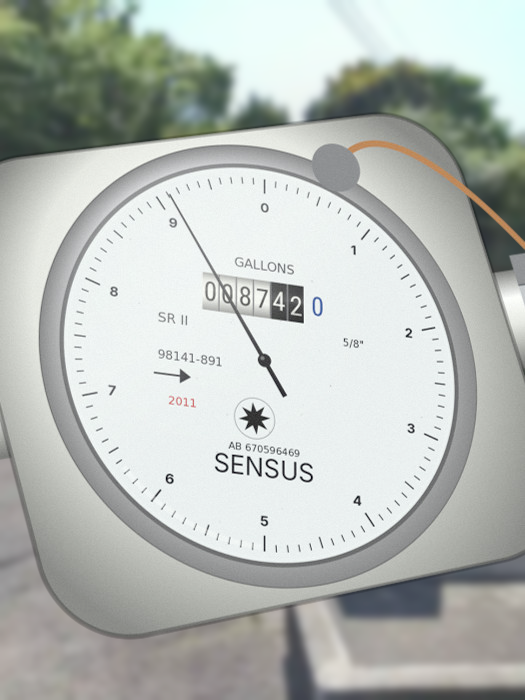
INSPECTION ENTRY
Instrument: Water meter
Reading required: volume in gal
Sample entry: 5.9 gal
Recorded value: 87419.1 gal
